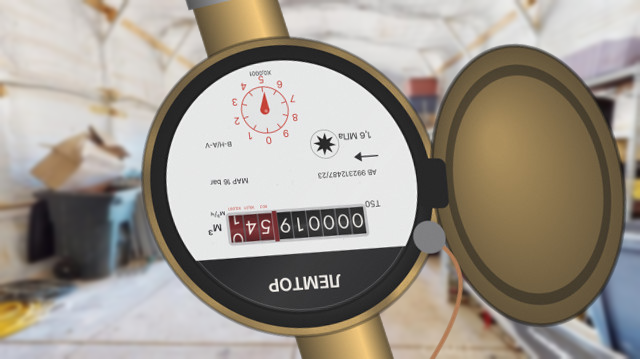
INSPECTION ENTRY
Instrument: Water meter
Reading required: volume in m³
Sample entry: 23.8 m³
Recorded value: 19.5405 m³
